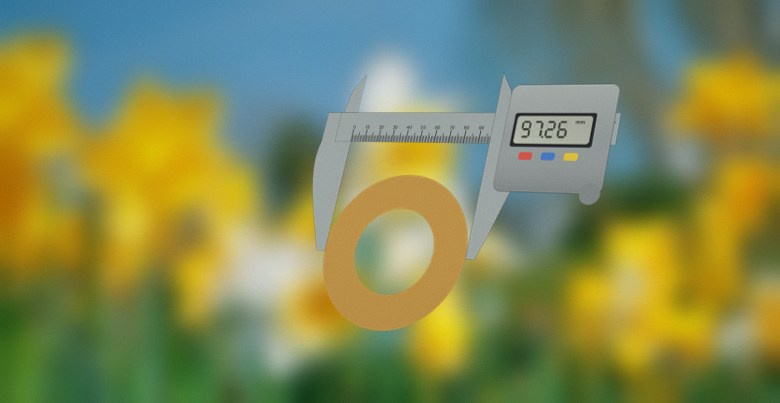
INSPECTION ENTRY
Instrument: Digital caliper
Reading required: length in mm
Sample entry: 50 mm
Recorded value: 97.26 mm
